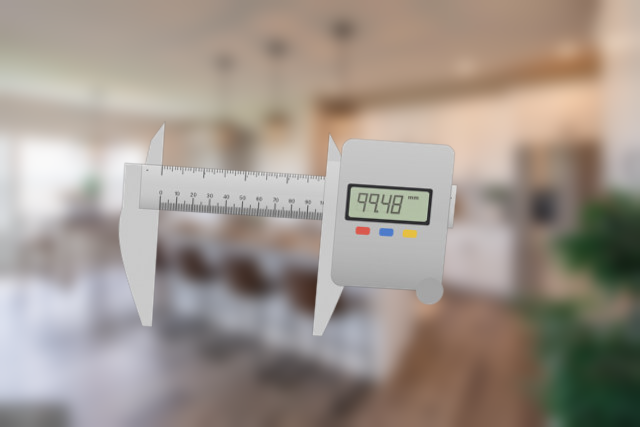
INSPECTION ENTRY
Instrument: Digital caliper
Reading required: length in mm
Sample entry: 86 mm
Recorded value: 99.48 mm
